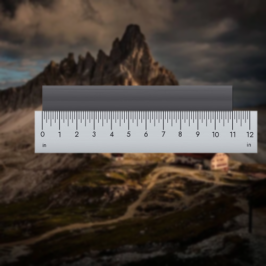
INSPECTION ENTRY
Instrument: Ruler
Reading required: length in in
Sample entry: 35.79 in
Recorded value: 11 in
